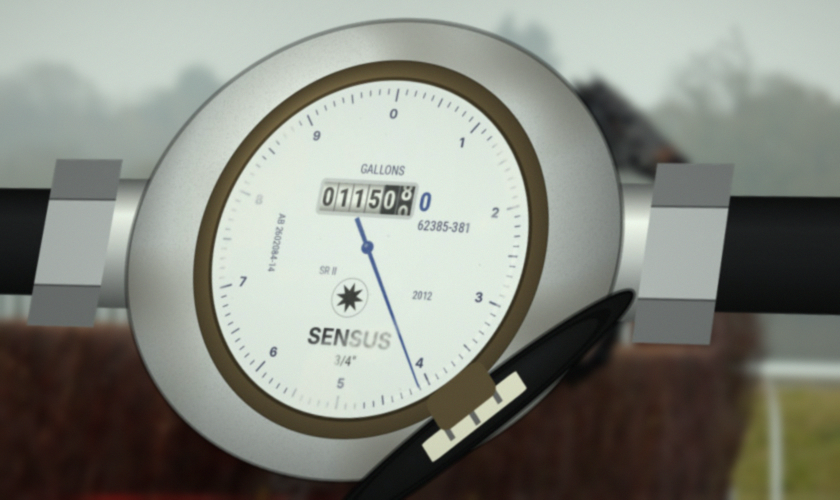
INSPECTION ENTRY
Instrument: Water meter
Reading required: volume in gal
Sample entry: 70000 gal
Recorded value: 115084.1 gal
